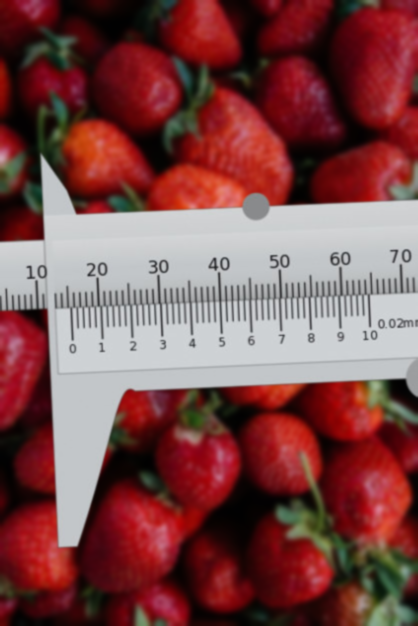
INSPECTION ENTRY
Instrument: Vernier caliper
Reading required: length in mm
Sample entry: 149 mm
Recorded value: 15.5 mm
